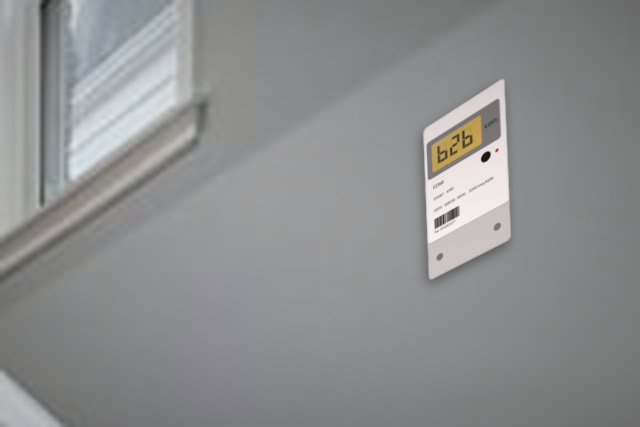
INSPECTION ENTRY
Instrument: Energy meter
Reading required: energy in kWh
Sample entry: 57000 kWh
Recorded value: 626 kWh
